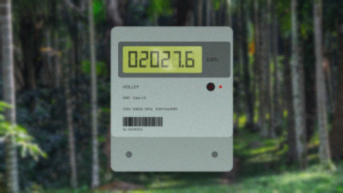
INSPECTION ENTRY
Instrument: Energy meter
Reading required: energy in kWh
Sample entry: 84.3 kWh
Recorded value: 2027.6 kWh
